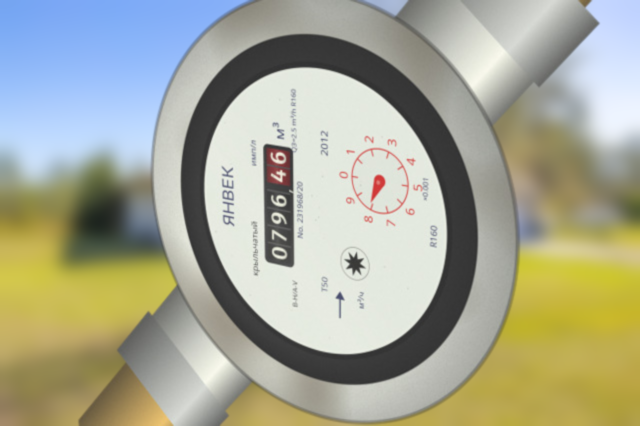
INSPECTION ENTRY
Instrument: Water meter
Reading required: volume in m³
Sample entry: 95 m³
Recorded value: 796.468 m³
